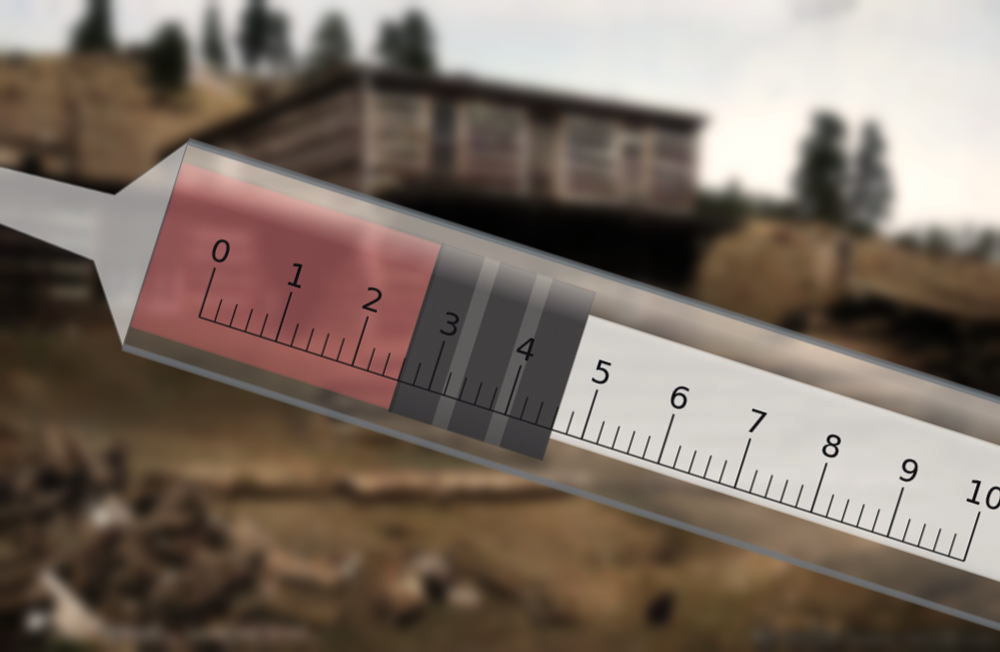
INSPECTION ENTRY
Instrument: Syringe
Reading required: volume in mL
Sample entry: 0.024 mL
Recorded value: 2.6 mL
